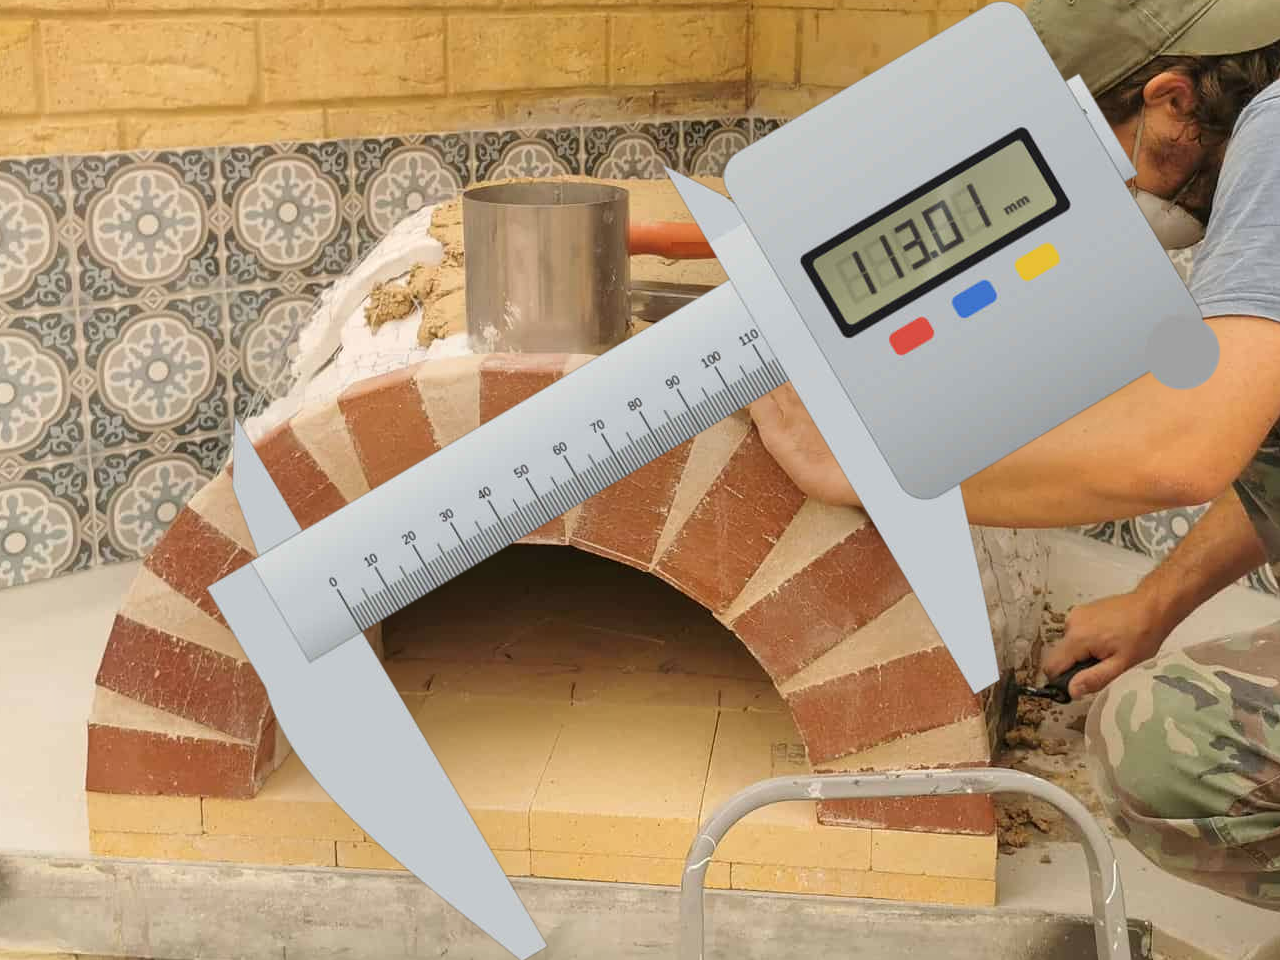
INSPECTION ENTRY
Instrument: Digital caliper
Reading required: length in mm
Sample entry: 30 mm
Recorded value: 113.01 mm
